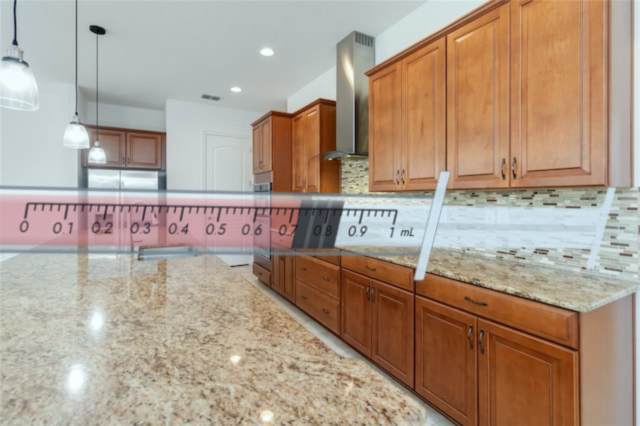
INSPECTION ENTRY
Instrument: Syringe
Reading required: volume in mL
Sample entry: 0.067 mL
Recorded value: 0.72 mL
